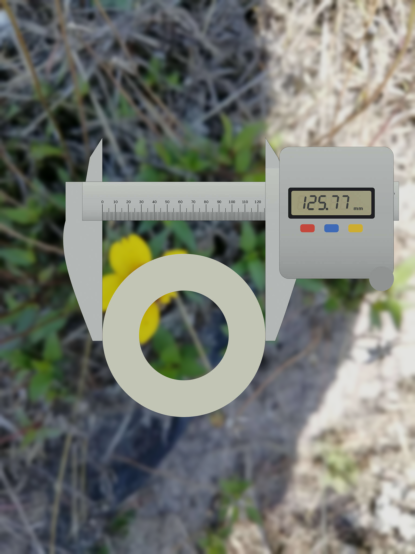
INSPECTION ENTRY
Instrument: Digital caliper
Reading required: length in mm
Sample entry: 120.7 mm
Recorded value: 125.77 mm
